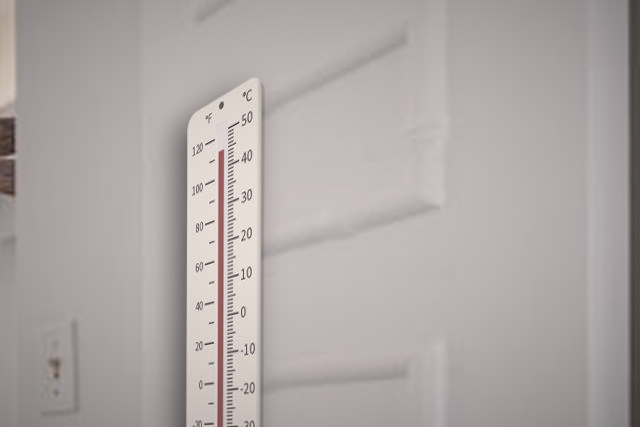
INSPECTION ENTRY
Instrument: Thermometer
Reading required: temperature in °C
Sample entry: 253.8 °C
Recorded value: 45 °C
